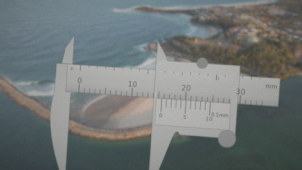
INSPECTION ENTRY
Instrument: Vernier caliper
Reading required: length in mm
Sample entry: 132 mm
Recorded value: 15.6 mm
